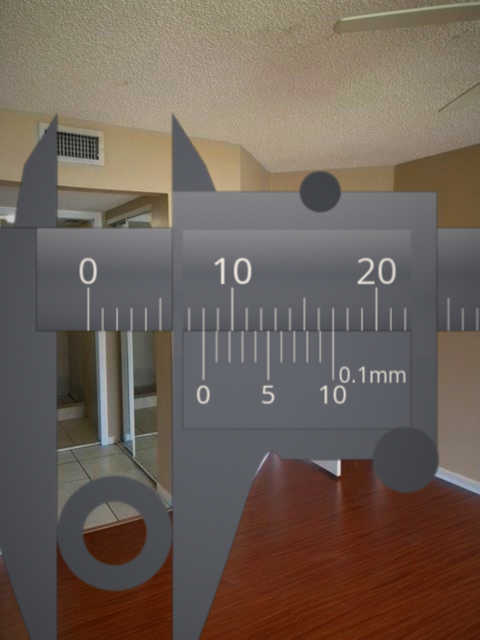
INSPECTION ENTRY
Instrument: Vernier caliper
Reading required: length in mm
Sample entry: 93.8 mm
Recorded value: 8.0 mm
